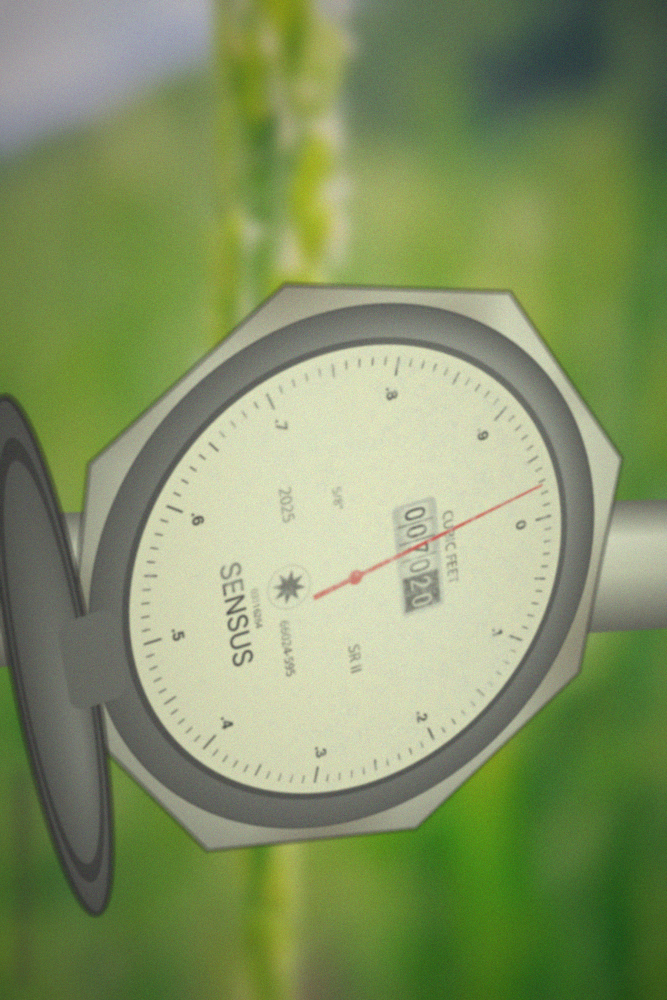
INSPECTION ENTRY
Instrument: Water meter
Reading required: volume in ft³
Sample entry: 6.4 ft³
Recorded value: 7019.97 ft³
